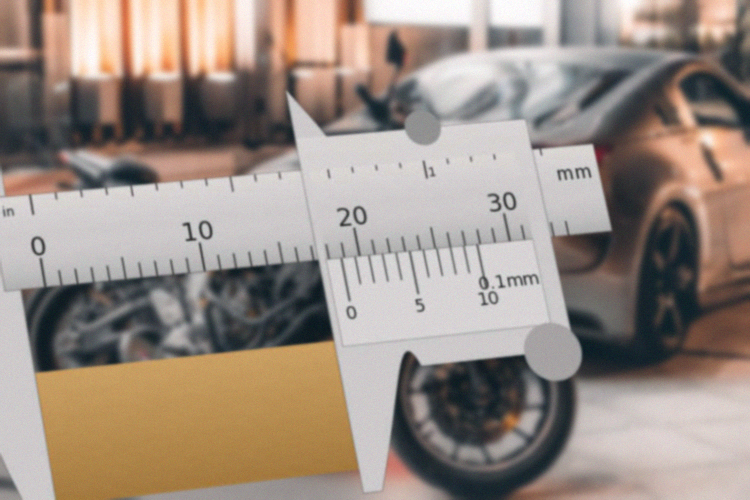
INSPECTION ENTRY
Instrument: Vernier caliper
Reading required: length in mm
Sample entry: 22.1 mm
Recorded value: 18.8 mm
